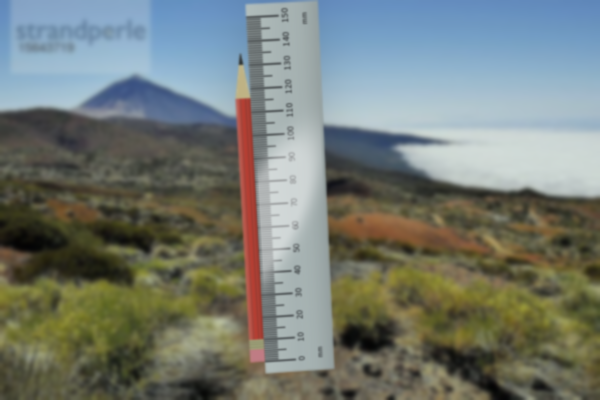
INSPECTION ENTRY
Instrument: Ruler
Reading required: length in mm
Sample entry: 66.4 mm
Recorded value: 135 mm
